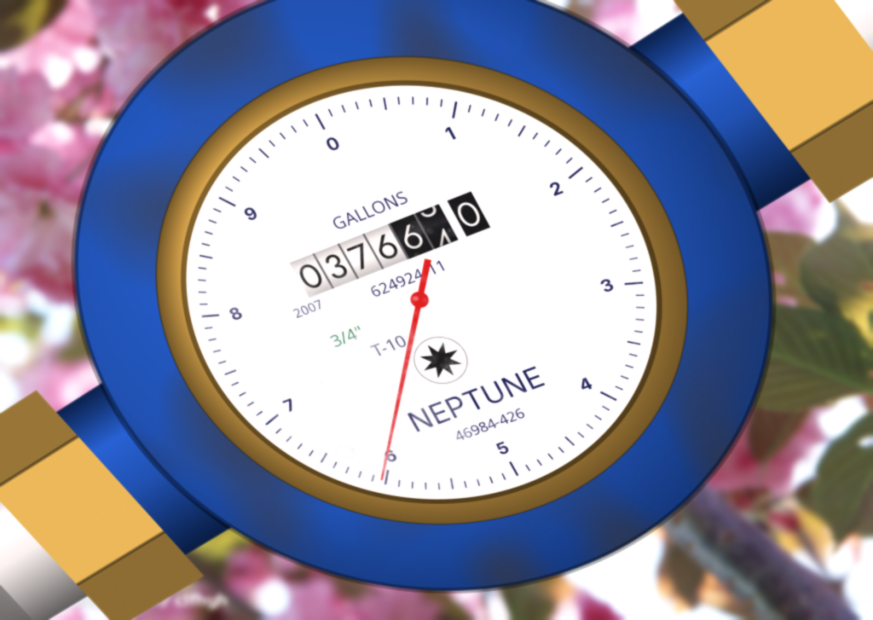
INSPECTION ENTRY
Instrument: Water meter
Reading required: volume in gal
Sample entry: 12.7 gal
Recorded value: 376636.0 gal
